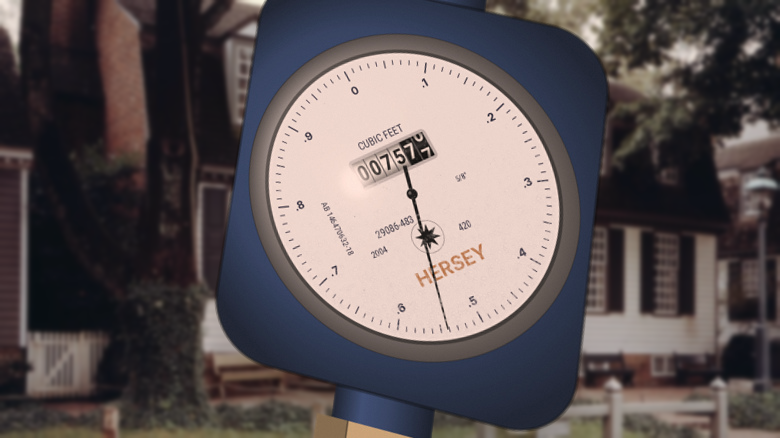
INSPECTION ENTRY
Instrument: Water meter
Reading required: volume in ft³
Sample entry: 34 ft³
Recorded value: 7576.54 ft³
